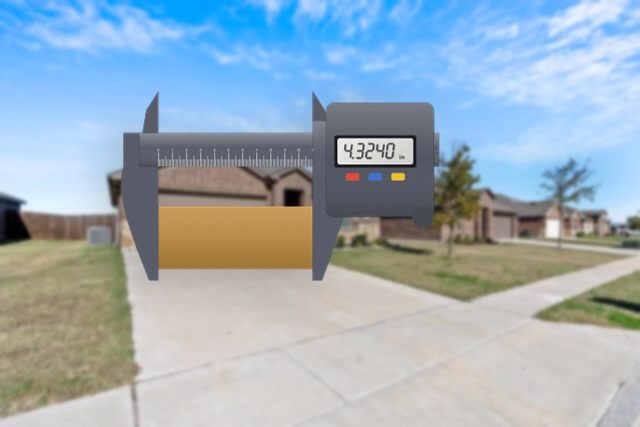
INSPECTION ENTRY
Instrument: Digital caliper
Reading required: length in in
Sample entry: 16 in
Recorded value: 4.3240 in
